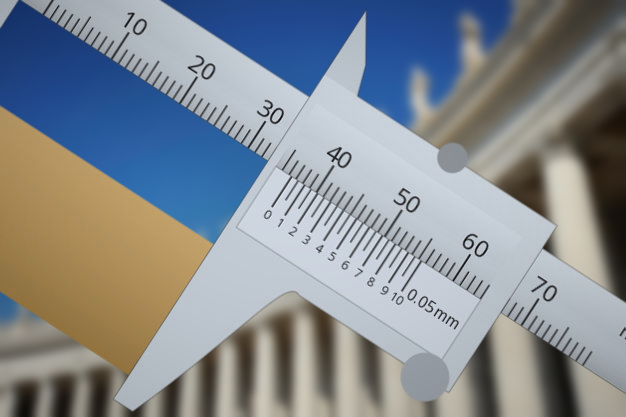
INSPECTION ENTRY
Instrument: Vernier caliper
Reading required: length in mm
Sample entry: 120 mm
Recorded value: 36.4 mm
